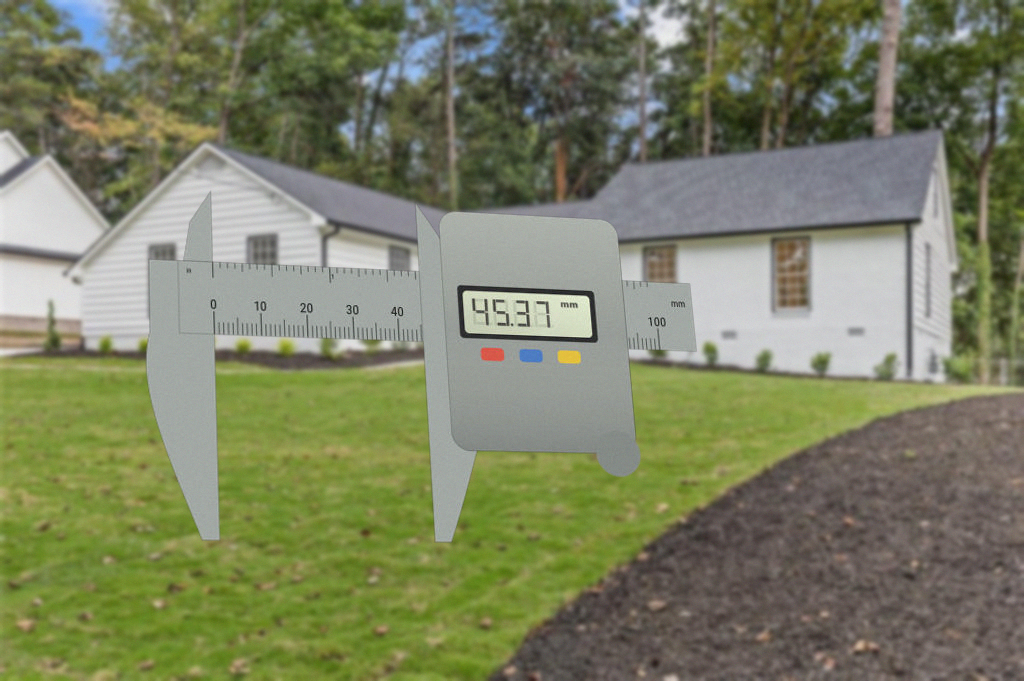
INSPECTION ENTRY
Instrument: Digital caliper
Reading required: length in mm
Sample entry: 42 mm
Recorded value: 45.37 mm
